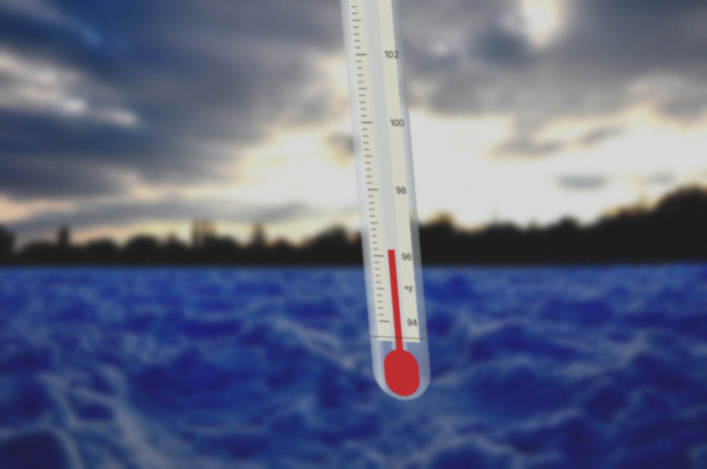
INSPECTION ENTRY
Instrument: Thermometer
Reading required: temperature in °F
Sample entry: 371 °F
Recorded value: 96.2 °F
